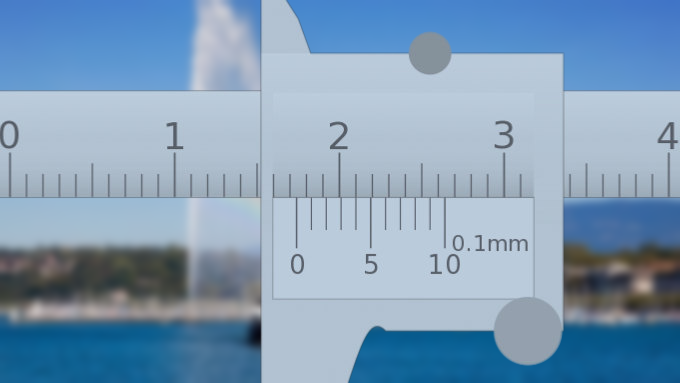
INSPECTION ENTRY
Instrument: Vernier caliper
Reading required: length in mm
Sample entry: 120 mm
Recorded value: 17.4 mm
